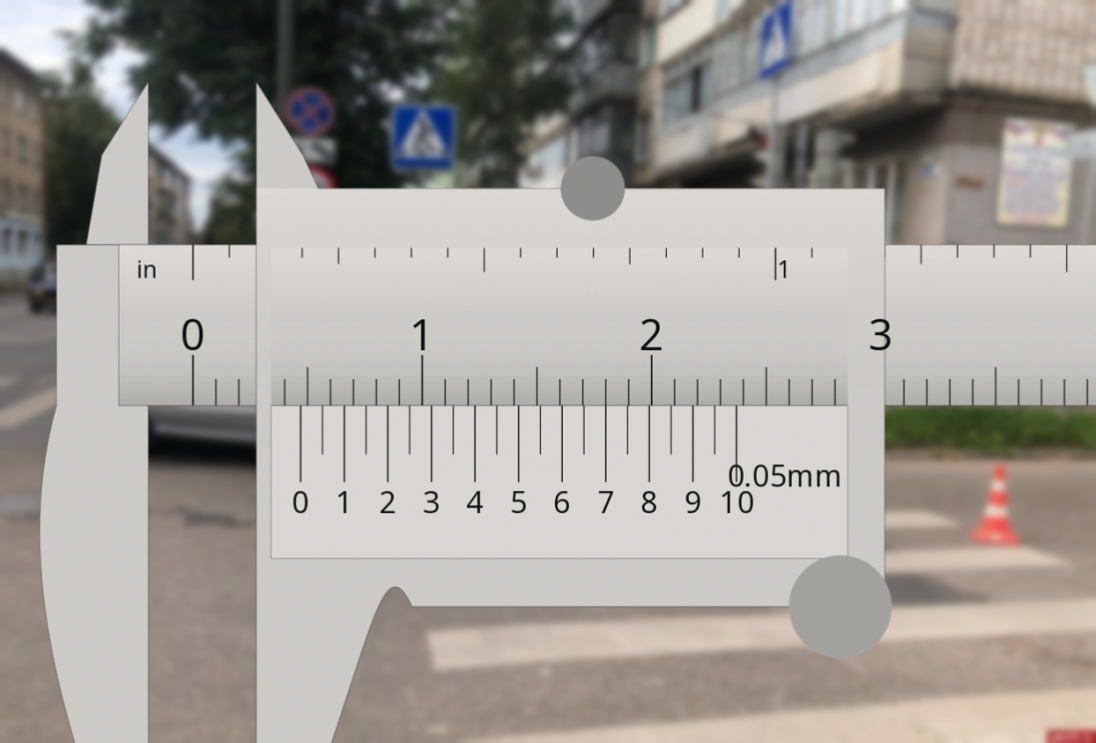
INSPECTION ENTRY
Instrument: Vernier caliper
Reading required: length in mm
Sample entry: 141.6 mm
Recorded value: 4.70 mm
